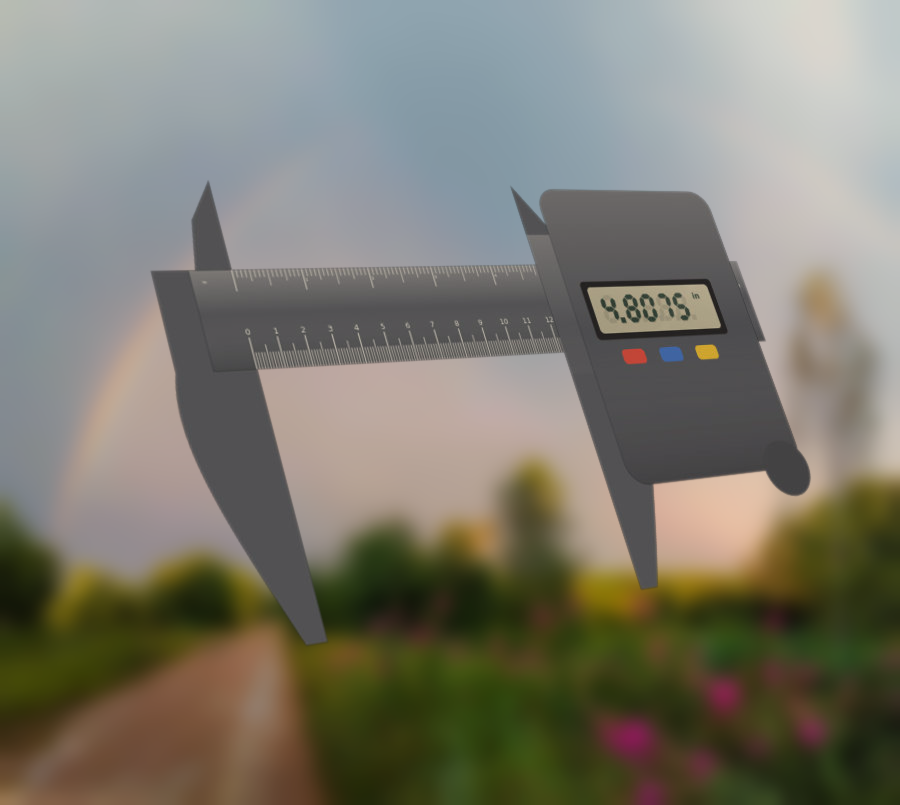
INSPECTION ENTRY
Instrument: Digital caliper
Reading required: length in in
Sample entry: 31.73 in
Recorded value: 4.8075 in
